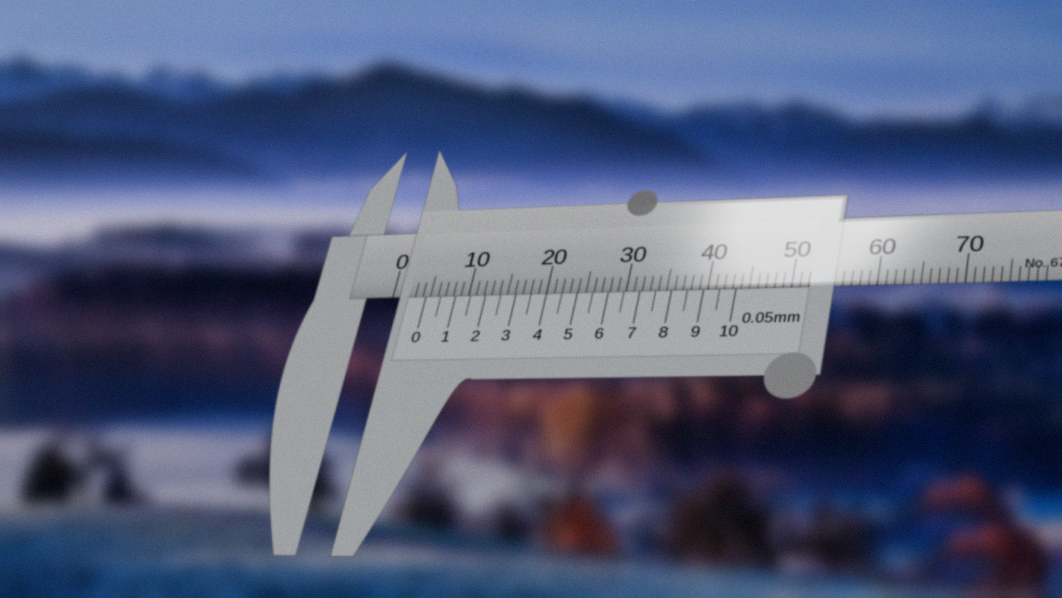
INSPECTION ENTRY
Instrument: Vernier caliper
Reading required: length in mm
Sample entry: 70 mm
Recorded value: 4.4 mm
